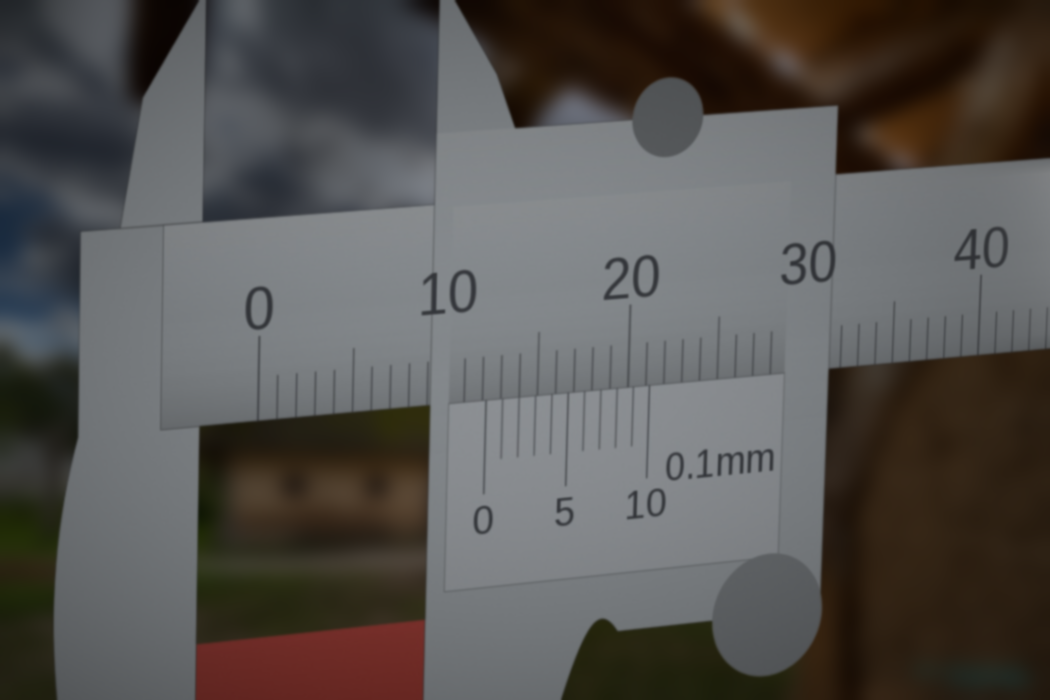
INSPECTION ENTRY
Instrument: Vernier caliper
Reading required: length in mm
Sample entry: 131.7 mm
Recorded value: 12.2 mm
